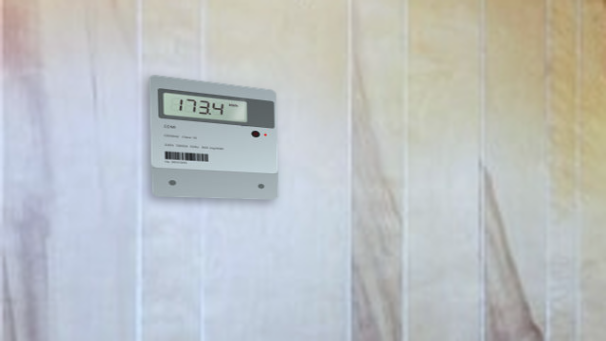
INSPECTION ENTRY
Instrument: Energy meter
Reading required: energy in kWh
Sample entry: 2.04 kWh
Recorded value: 173.4 kWh
